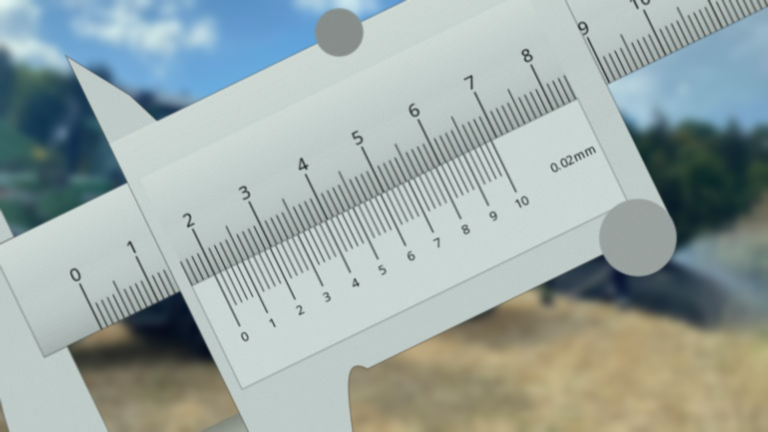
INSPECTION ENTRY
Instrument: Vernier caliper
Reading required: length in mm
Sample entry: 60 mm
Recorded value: 20.0 mm
